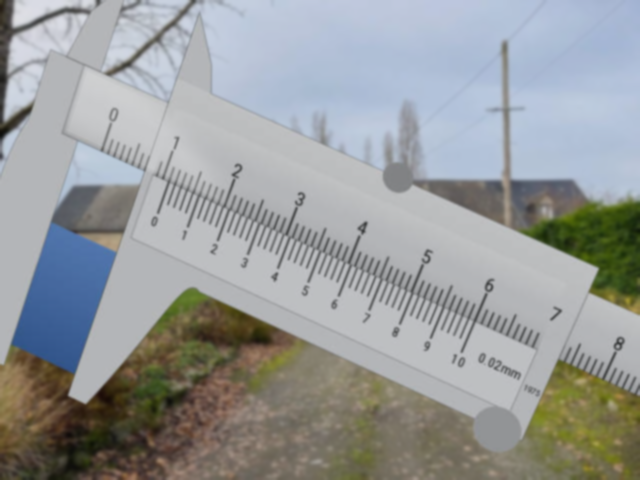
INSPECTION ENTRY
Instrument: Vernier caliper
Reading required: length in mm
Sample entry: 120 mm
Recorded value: 11.0 mm
